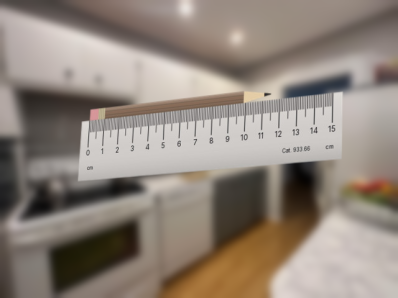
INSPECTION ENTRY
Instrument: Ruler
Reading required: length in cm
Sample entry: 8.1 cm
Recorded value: 11.5 cm
